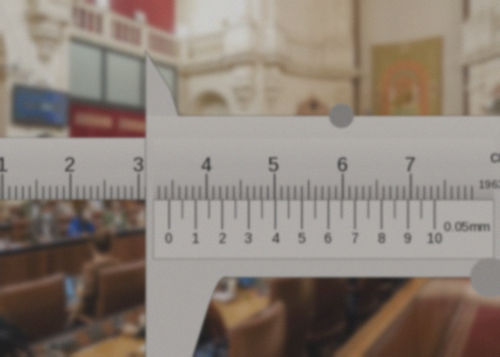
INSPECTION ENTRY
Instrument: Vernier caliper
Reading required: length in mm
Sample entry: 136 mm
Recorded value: 34.5 mm
